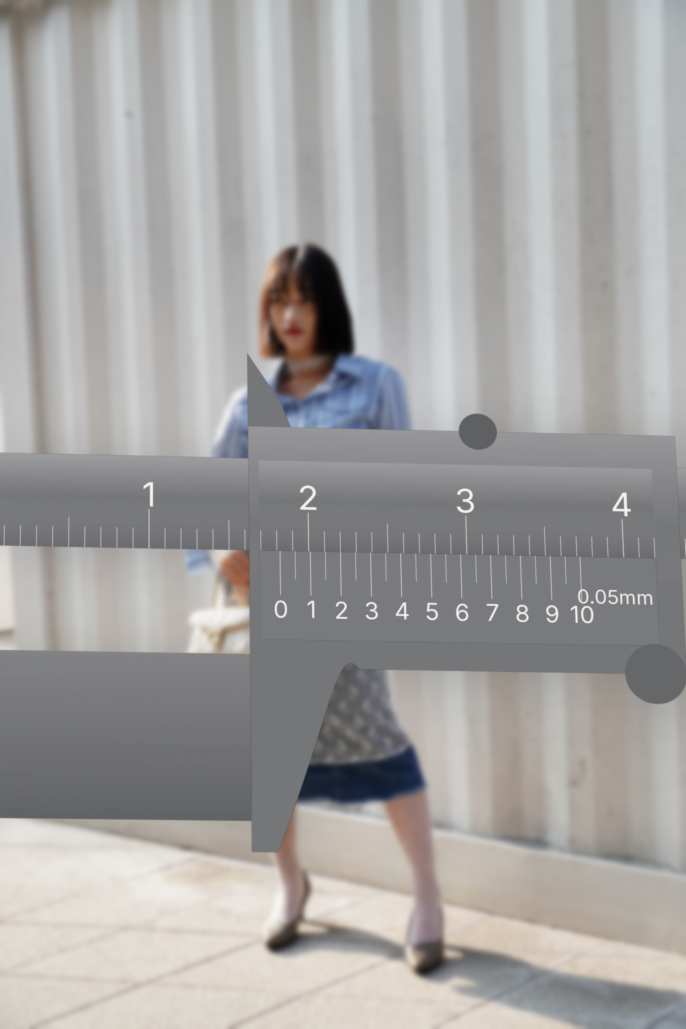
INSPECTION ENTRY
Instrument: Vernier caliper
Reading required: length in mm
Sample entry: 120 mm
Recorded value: 18.2 mm
